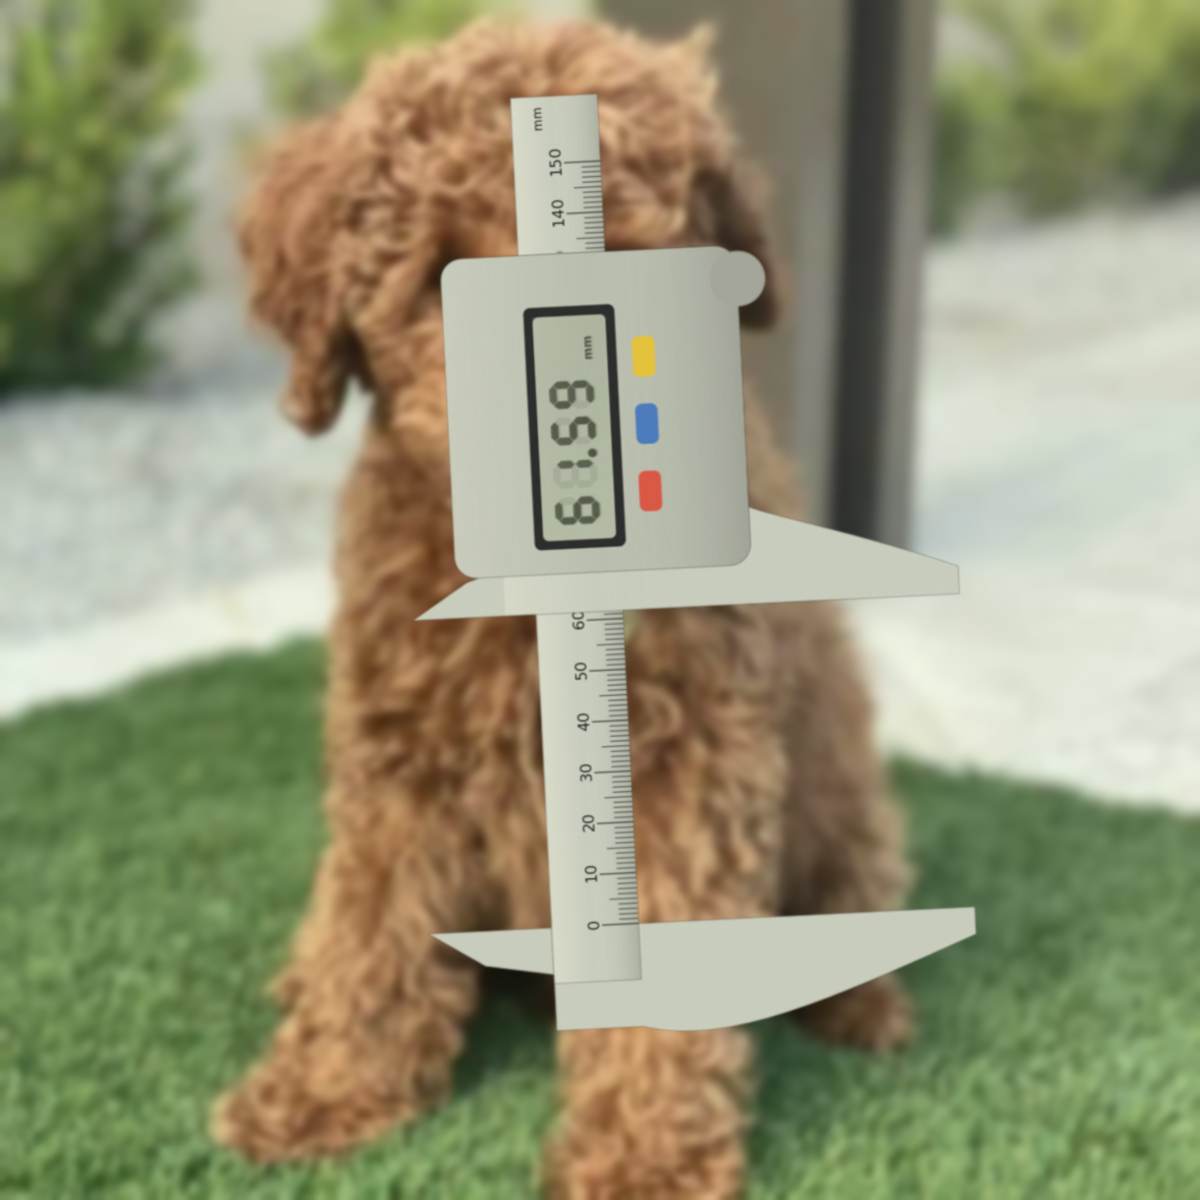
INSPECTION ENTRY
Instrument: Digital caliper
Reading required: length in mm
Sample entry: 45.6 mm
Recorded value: 61.59 mm
